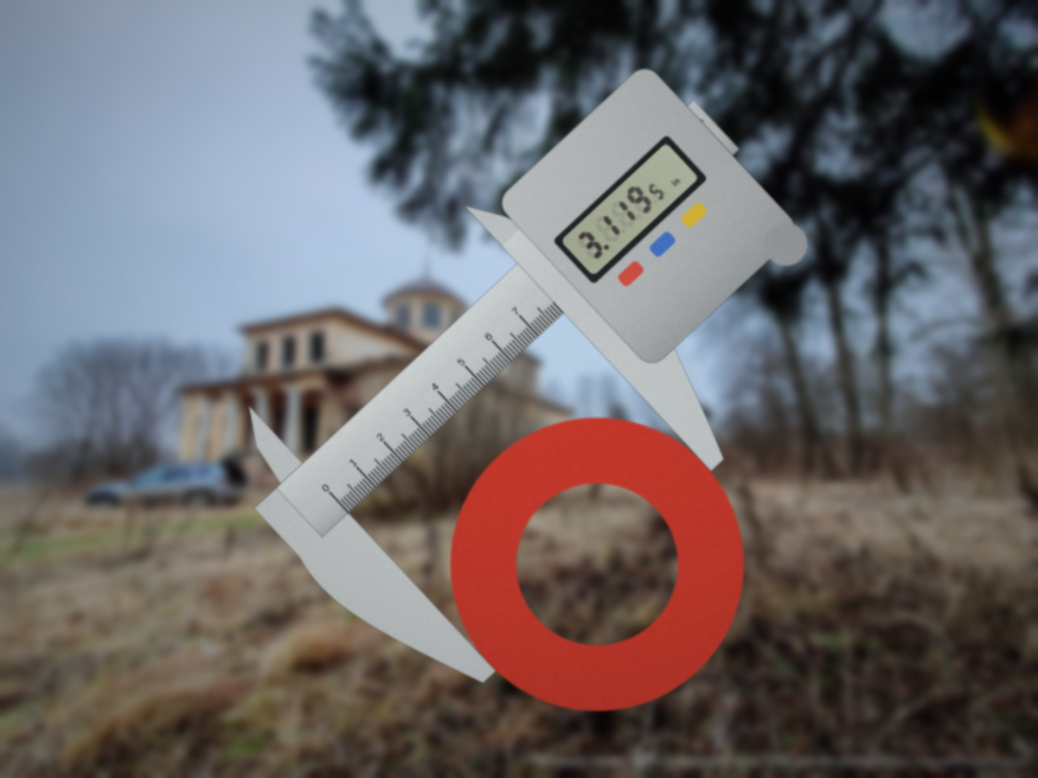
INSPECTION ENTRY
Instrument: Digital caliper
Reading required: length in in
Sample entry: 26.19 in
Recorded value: 3.1195 in
